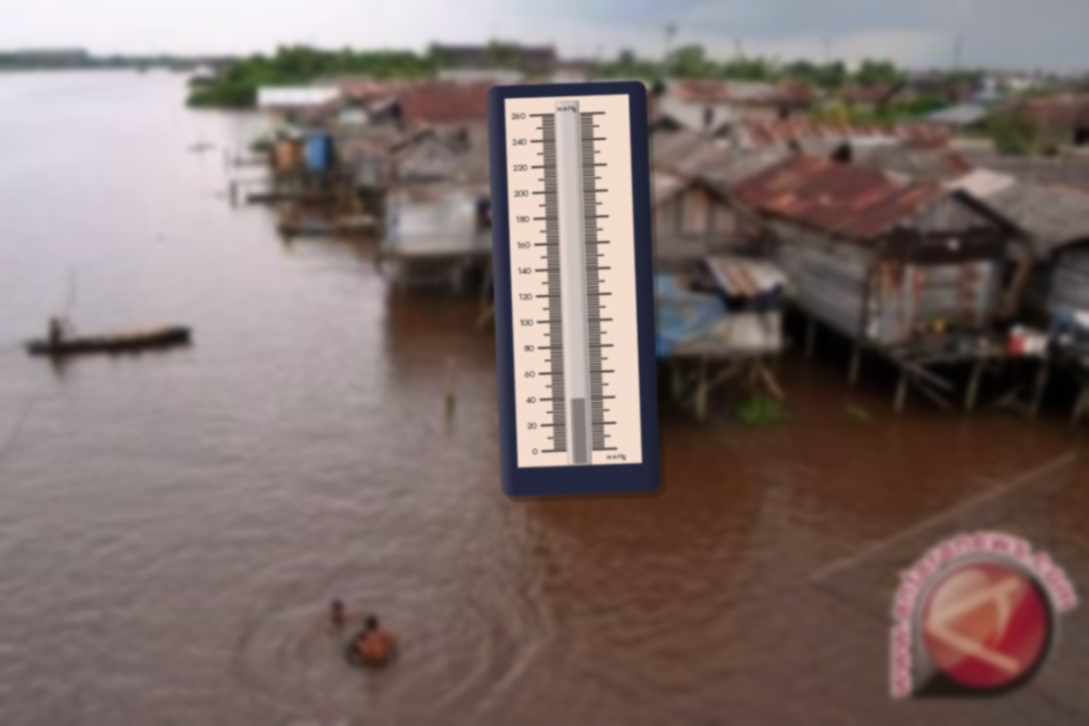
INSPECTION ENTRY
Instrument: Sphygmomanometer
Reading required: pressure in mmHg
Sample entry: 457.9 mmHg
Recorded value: 40 mmHg
